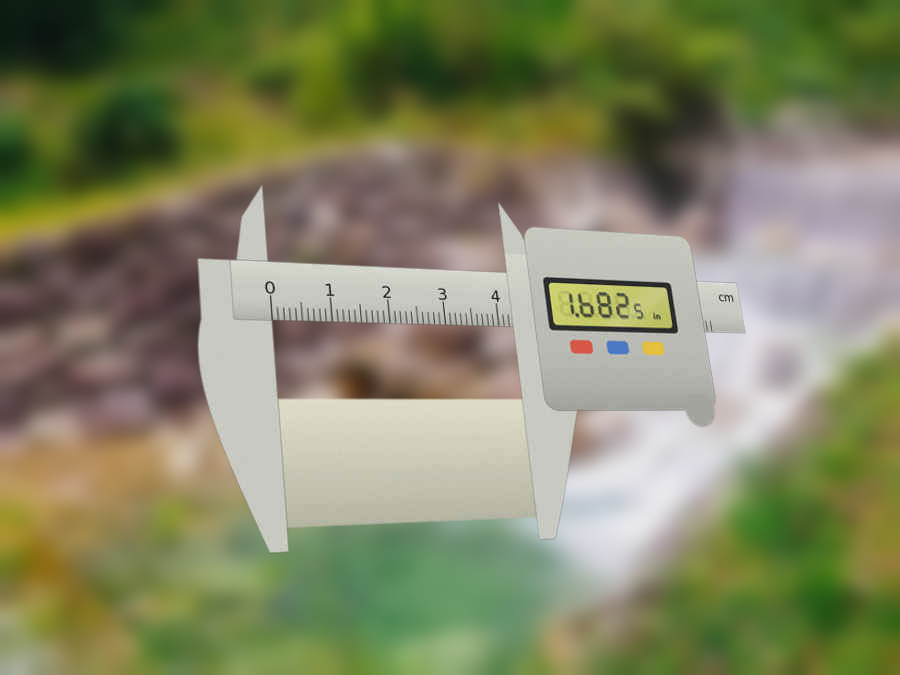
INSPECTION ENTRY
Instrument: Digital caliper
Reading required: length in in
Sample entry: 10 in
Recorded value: 1.6825 in
